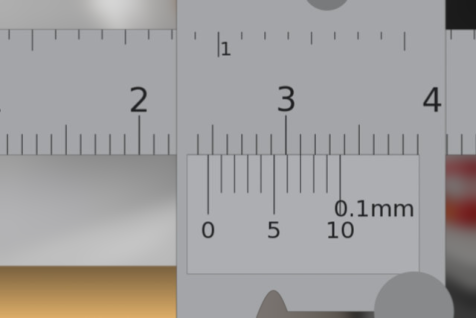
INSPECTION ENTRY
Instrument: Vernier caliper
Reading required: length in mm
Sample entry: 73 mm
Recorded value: 24.7 mm
